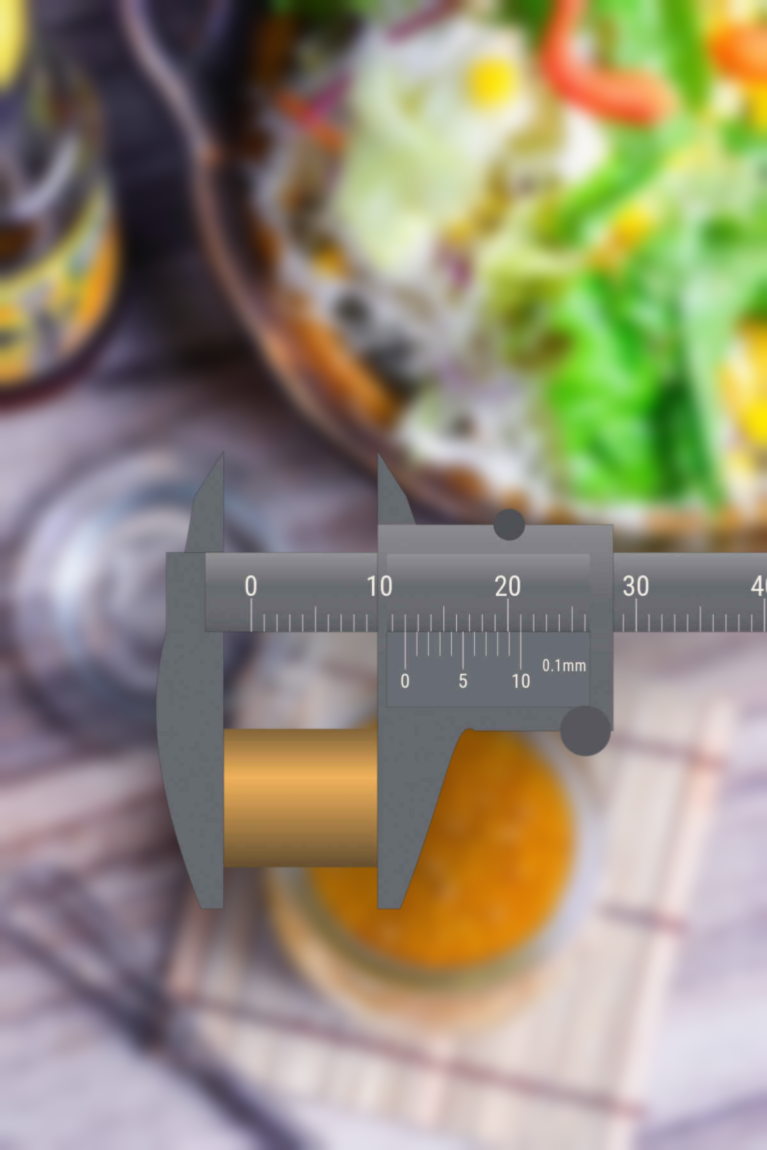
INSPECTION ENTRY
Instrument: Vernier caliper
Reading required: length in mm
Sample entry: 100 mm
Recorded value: 12.0 mm
